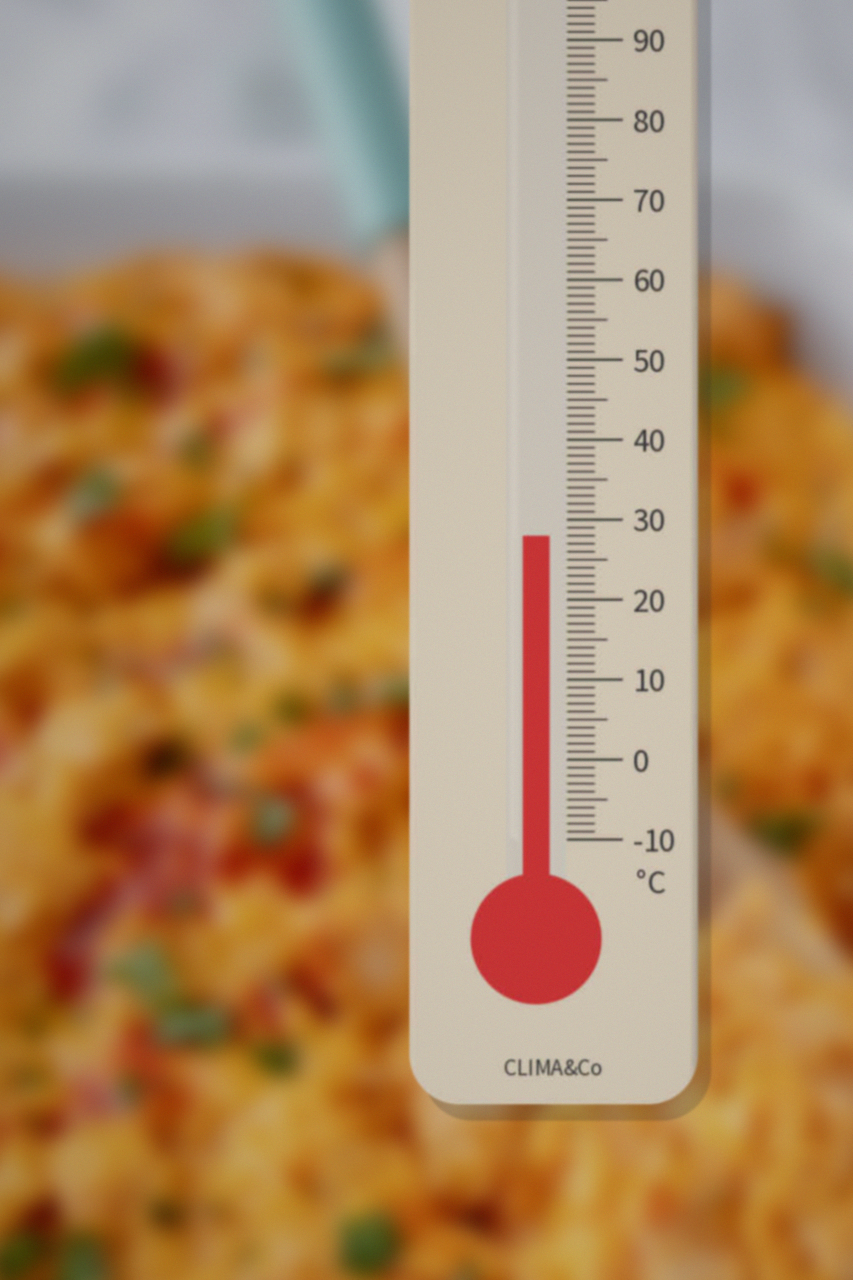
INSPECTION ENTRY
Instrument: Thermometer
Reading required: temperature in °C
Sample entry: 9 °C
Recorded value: 28 °C
